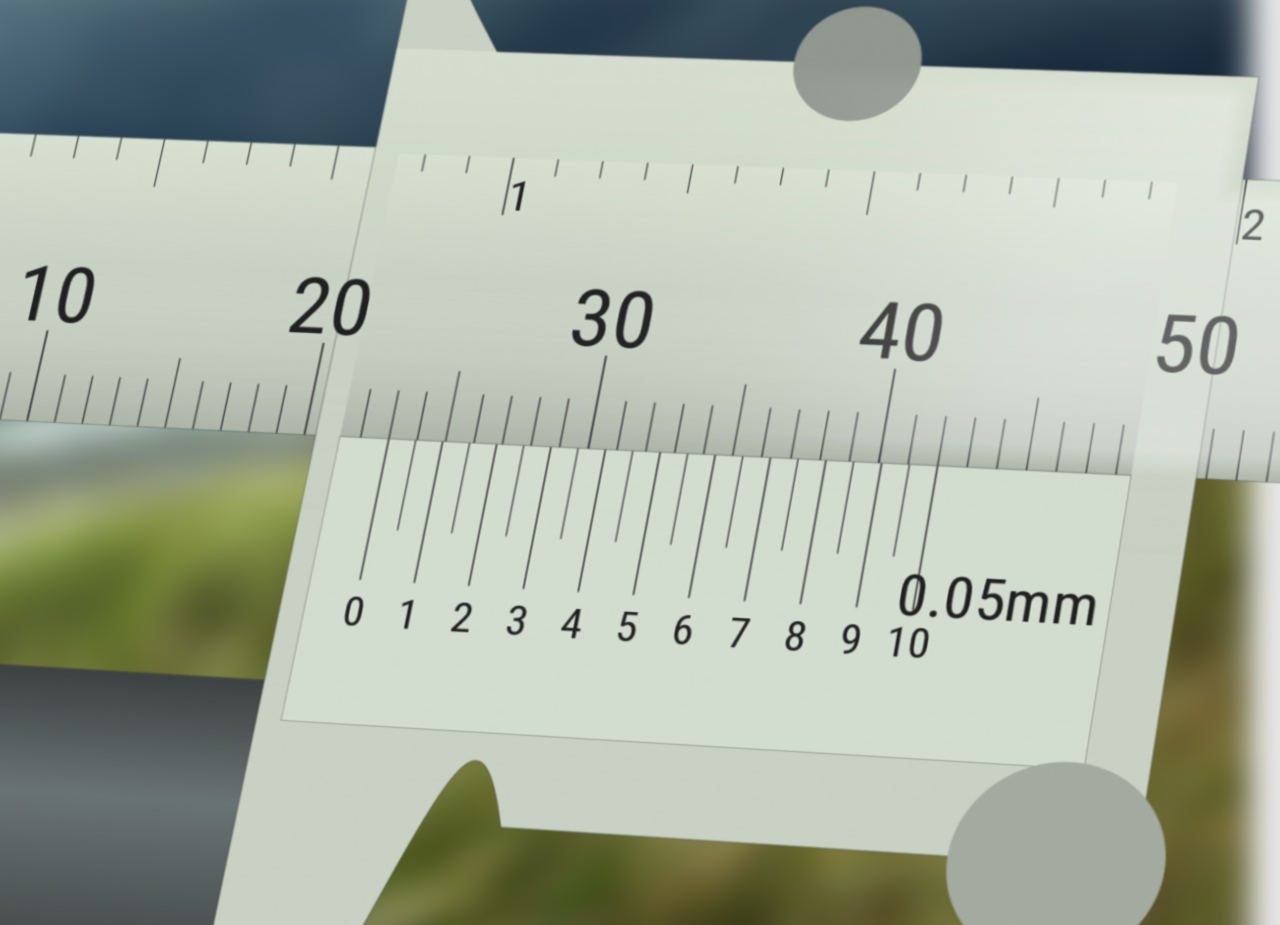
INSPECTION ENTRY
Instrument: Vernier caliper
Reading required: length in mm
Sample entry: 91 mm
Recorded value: 23.00 mm
